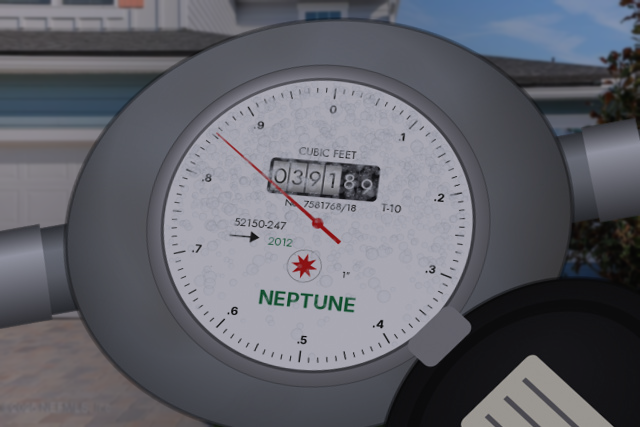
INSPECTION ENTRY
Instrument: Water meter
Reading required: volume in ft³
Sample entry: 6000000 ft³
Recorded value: 39188.85 ft³
